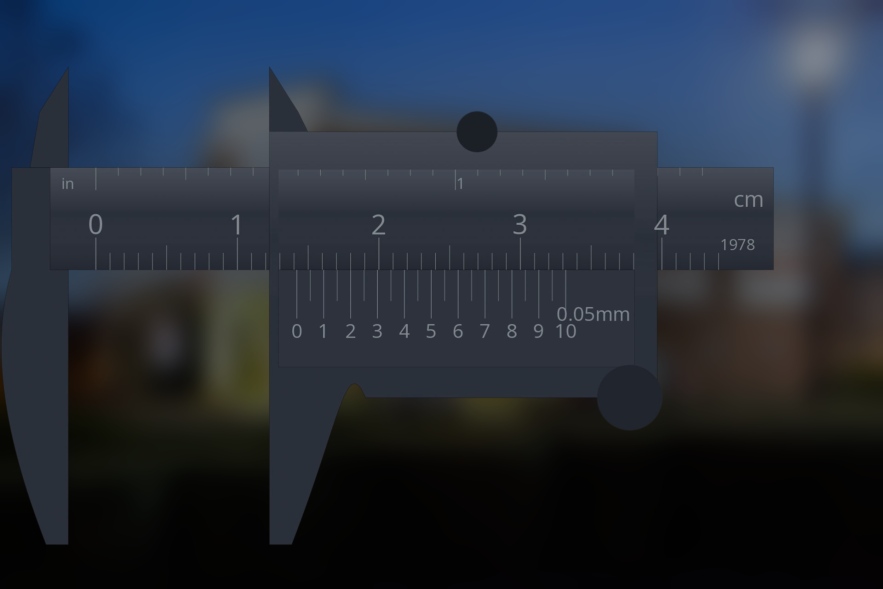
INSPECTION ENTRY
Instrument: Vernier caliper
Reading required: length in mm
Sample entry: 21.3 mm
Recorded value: 14.2 mm
